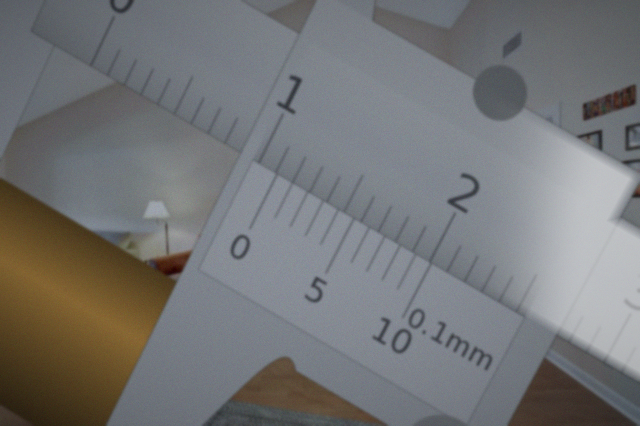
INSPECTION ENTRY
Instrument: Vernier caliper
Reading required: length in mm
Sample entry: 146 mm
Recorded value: 11.1 mm
